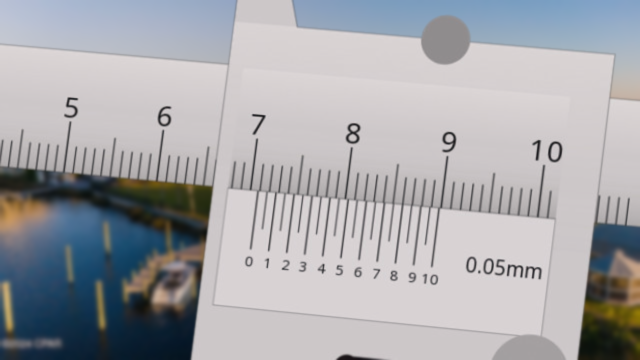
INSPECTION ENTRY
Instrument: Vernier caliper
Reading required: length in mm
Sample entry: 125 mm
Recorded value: 70.8 mm
